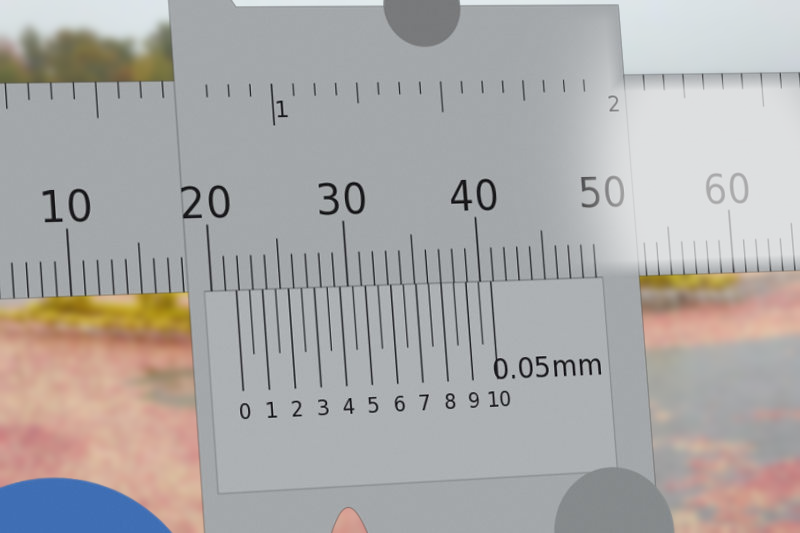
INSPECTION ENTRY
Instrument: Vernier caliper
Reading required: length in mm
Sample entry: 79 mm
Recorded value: 21.8 mm
